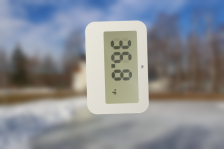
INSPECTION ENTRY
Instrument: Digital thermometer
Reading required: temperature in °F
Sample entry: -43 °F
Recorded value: 36.8 °F
